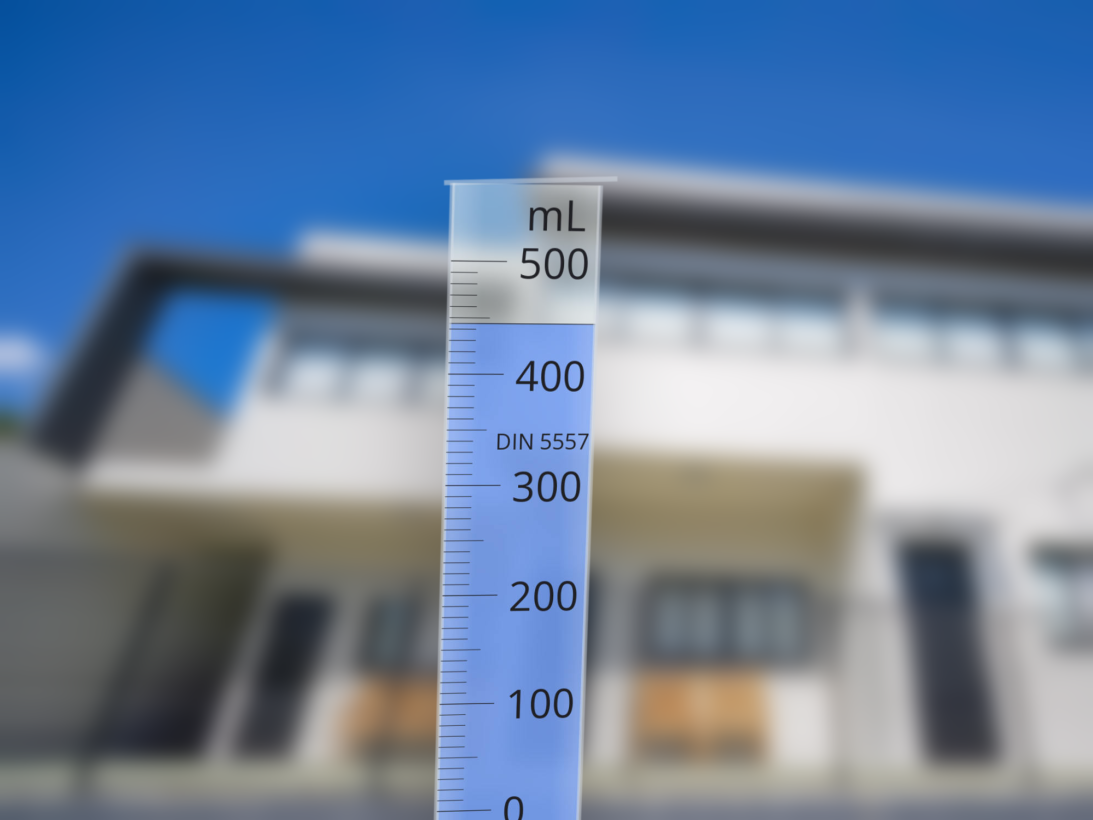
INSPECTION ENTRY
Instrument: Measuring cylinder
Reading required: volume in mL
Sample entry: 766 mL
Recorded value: 445 mL
